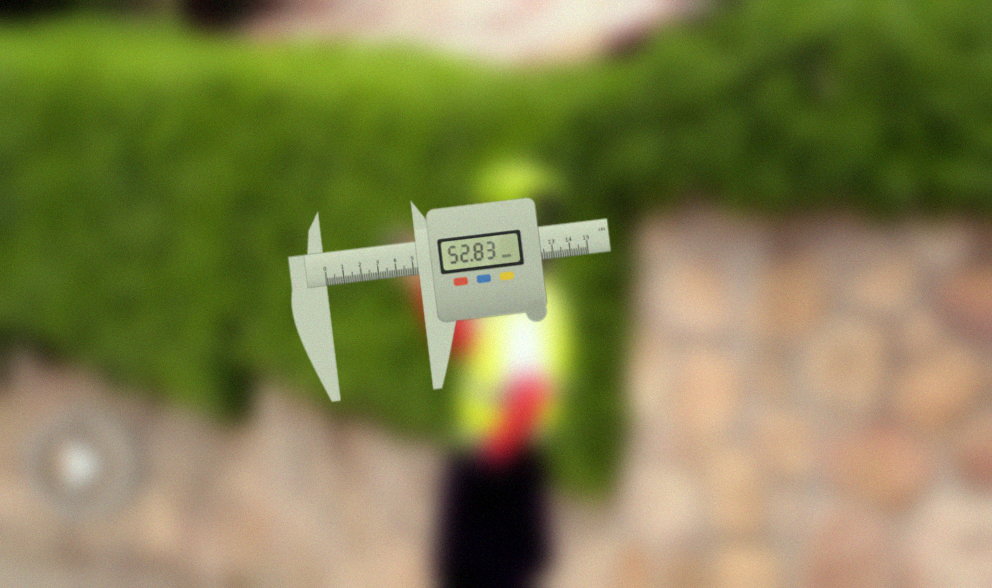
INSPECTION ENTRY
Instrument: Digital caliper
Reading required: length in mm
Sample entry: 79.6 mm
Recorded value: 52.83 mm
